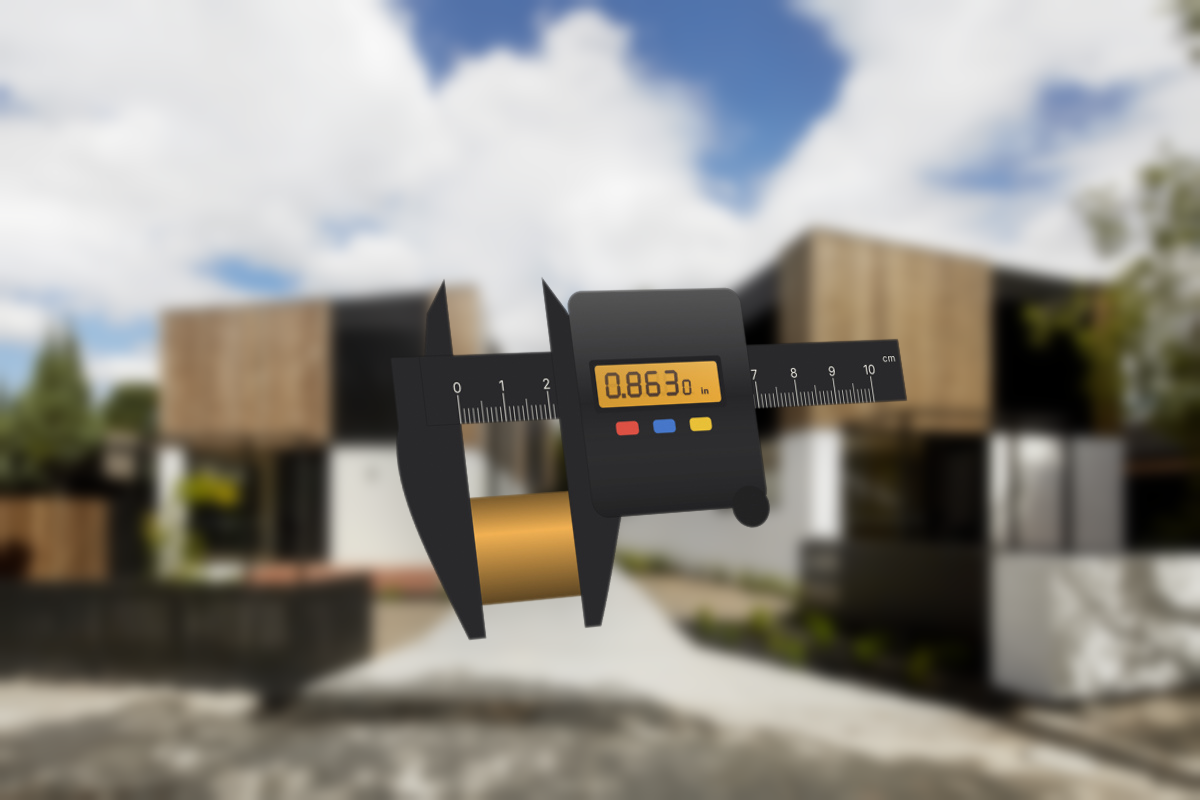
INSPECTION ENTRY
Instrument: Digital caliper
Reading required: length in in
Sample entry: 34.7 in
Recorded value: 0.8630 in
